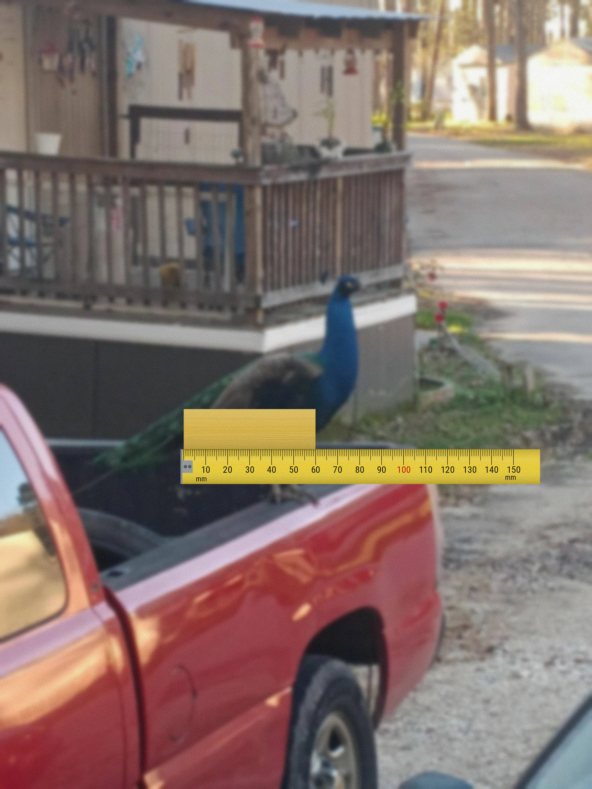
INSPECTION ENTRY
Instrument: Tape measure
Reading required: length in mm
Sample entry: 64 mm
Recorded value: 60 mm
